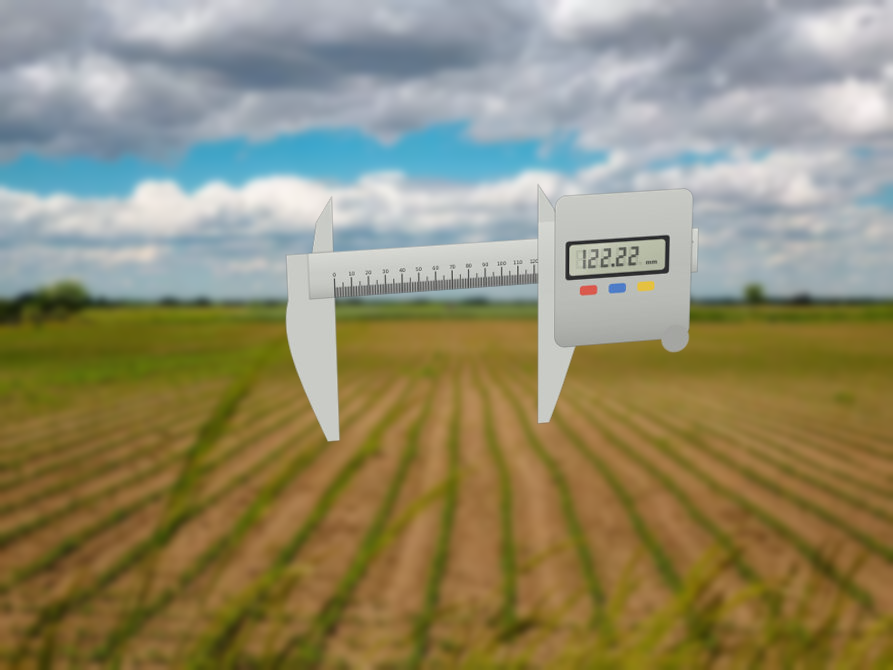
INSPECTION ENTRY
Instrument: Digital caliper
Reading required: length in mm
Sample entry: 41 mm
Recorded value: 122.22 mm
